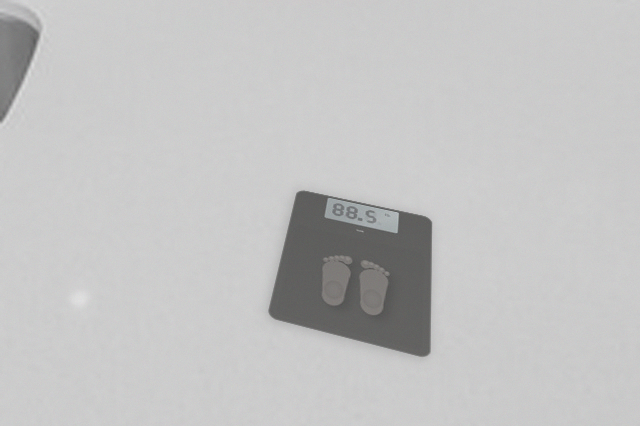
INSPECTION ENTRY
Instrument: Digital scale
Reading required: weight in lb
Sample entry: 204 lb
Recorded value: 88.5 lb
